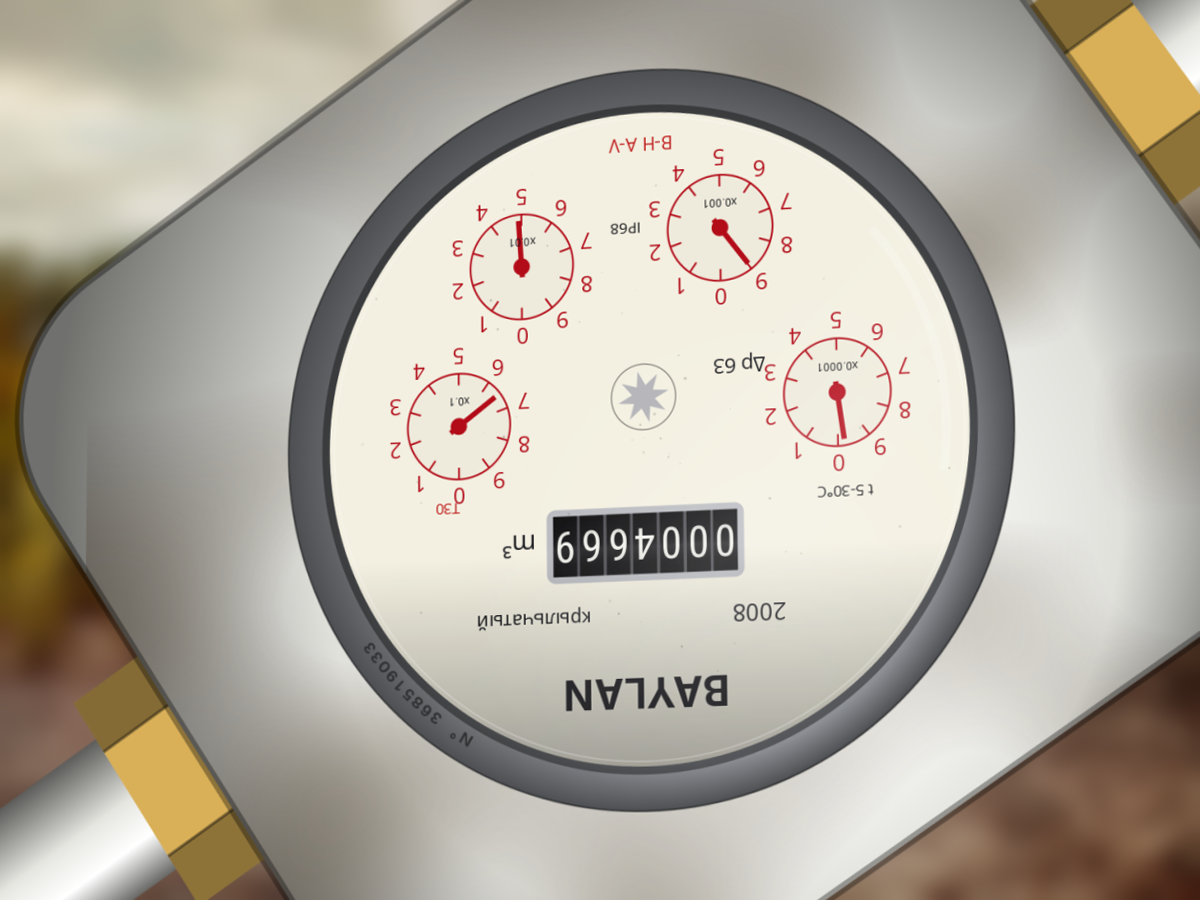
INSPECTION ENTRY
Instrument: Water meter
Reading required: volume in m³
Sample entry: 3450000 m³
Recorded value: 4669.6489 m³
